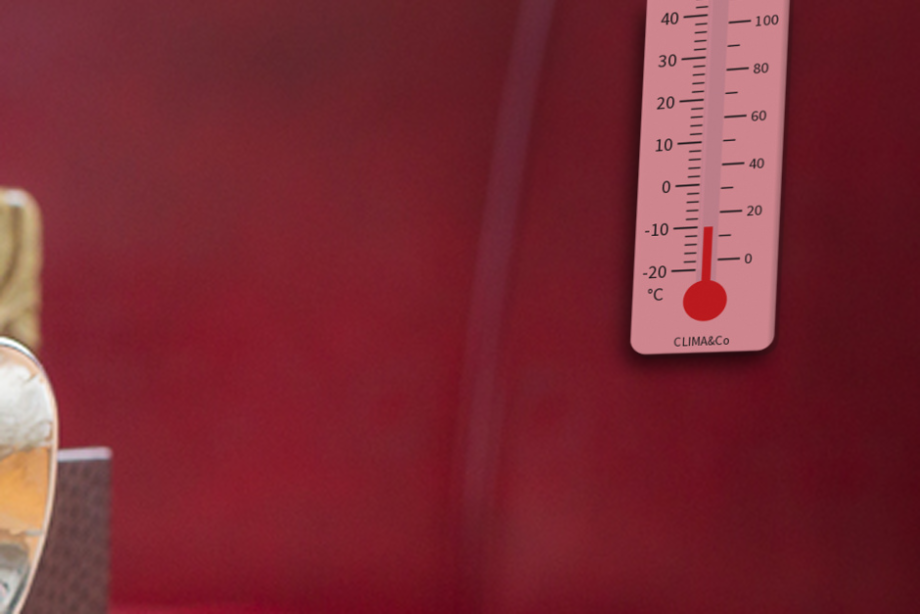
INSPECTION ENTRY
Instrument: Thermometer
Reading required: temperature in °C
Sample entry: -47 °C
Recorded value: -10 °C
